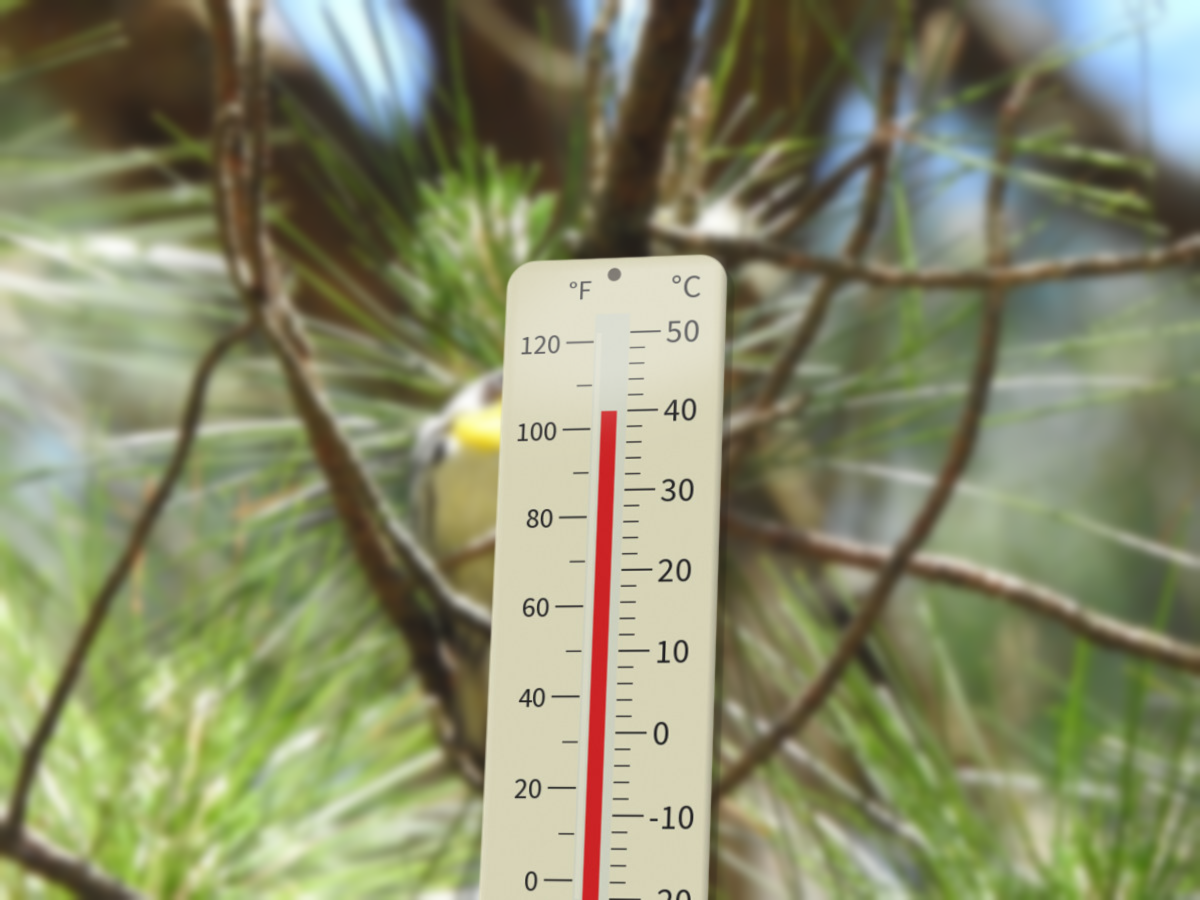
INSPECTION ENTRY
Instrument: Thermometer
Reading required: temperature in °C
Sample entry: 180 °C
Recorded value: 40 °C
